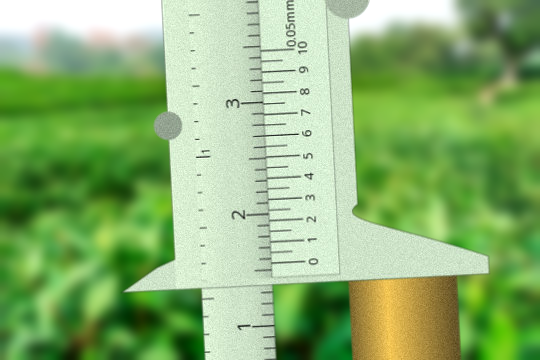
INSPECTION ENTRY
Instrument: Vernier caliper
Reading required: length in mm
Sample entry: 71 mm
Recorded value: 15.6 mm
